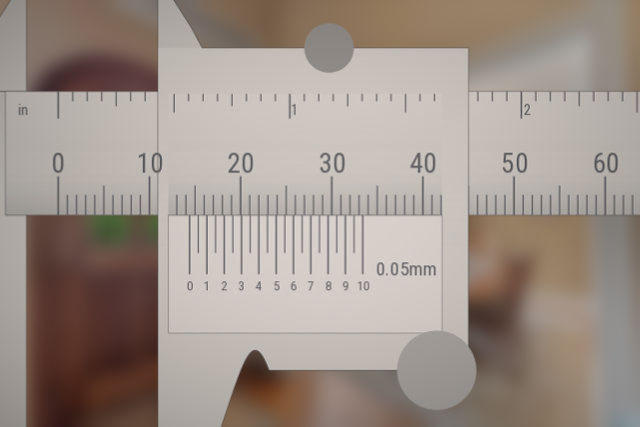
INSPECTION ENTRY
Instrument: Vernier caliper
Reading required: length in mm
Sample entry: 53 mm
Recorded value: 14.4 mm
